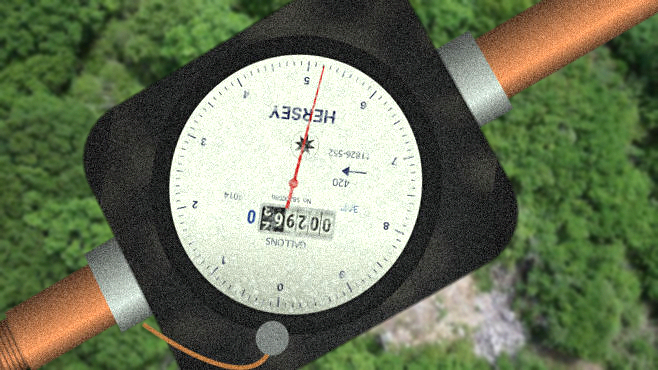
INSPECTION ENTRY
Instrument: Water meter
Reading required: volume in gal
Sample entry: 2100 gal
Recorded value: 29625.2 gal
